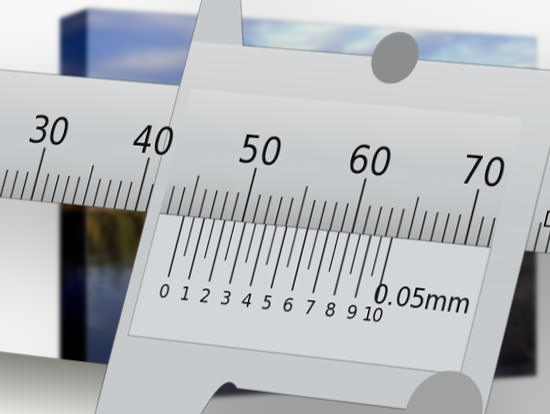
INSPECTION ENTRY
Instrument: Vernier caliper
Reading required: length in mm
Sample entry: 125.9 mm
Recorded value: 44.6 mm
